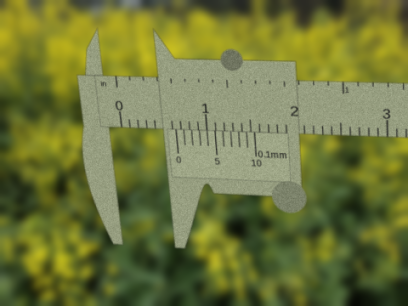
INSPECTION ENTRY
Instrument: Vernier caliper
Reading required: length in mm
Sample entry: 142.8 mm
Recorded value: 6.4 mm
